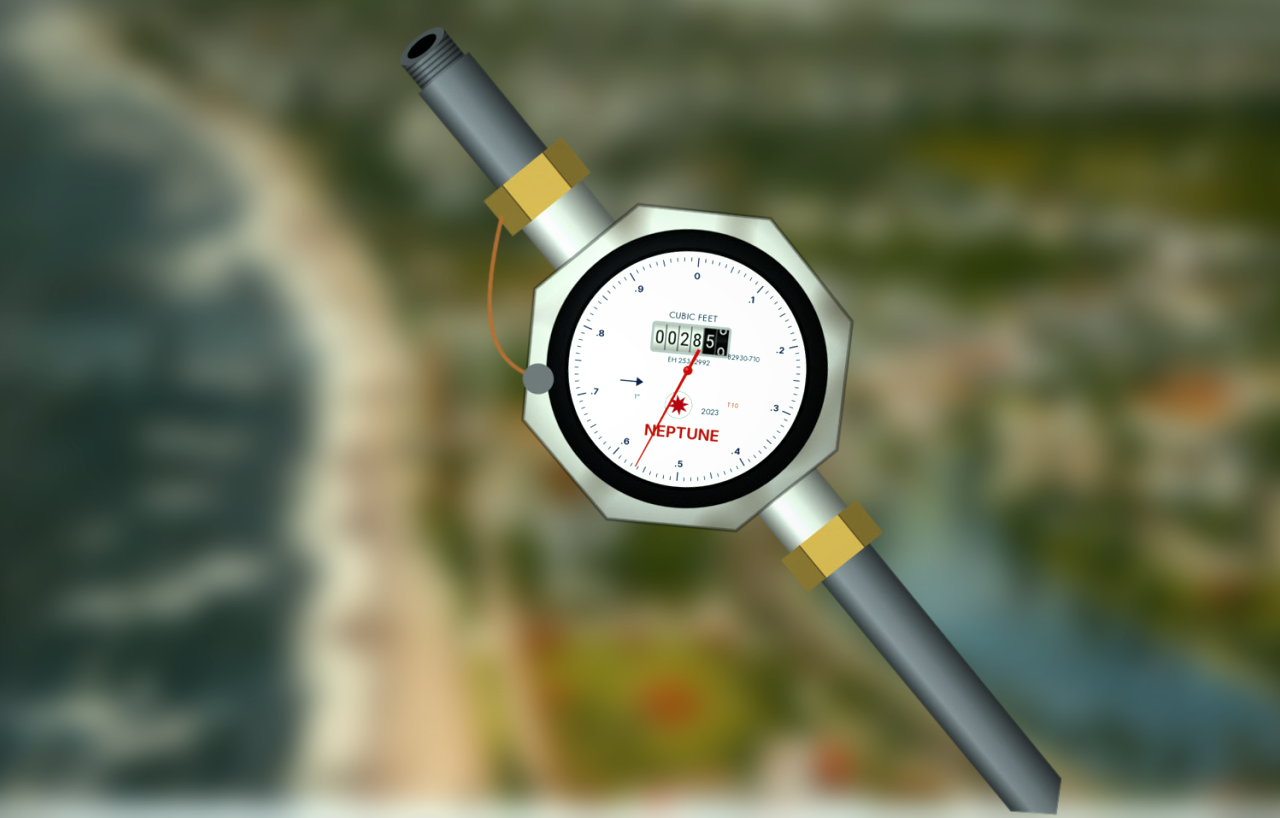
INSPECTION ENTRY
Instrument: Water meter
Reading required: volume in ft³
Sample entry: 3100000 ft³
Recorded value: 2858.56 ft³
